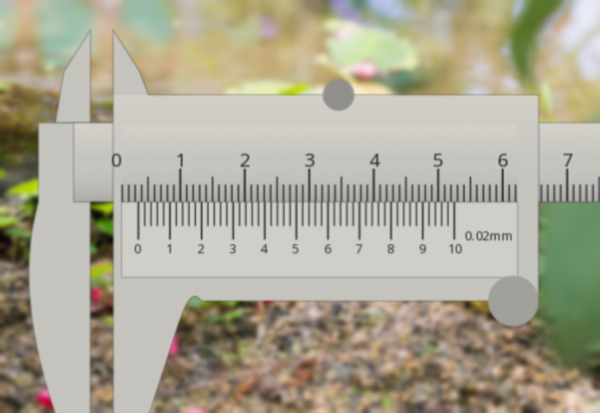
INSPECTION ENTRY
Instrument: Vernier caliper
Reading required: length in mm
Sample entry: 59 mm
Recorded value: 3.5 mm
